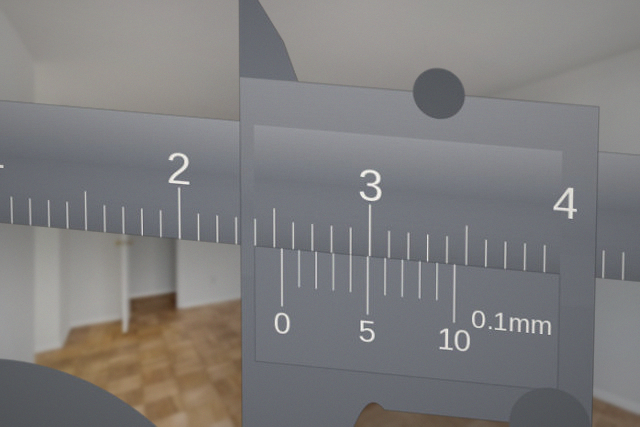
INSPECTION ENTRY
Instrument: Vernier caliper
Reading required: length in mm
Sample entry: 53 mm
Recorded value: 25.4 mm
